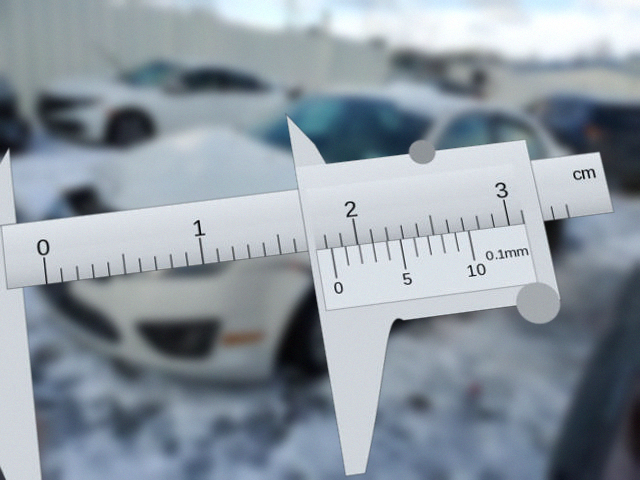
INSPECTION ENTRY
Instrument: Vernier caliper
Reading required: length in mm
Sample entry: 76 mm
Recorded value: 18.3 mm
